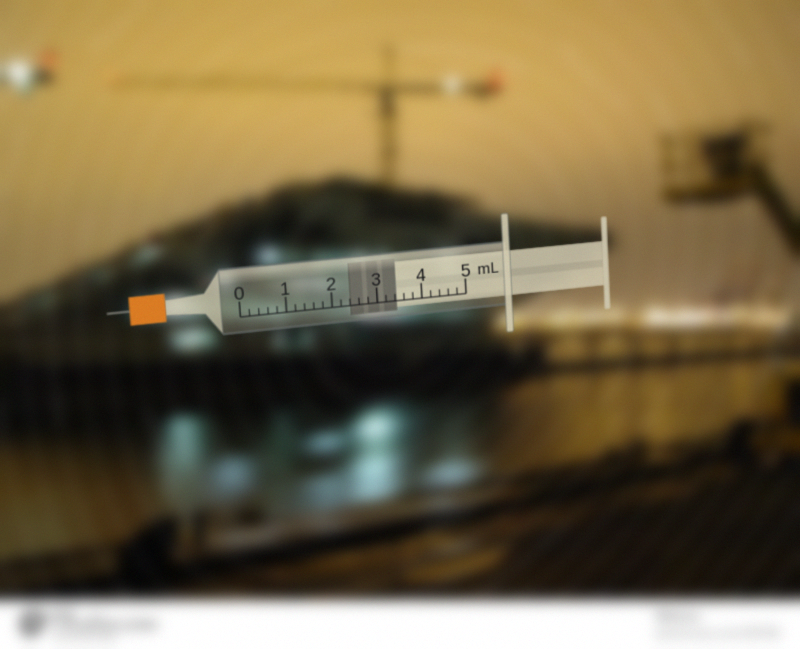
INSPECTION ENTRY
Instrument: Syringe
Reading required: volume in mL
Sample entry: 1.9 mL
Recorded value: 2.4 mL
